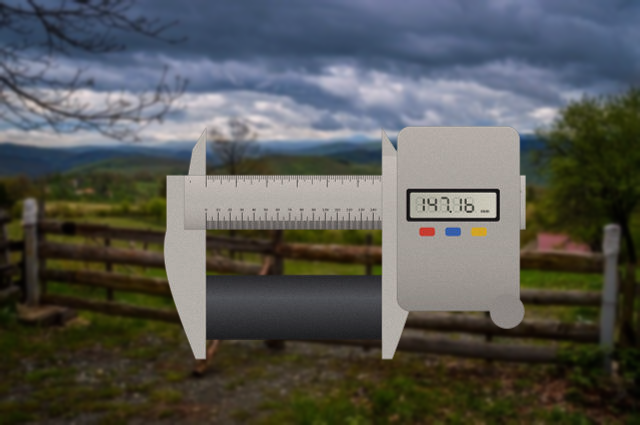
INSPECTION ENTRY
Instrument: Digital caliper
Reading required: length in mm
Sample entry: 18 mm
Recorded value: 147.16 mm
